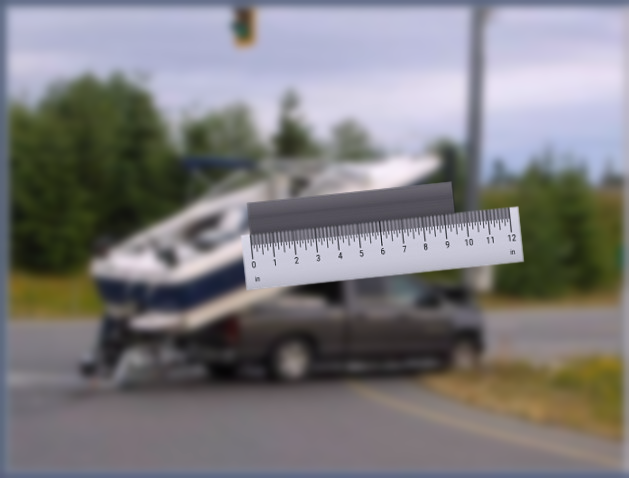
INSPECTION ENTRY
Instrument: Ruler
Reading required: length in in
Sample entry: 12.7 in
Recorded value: 9.5 in
